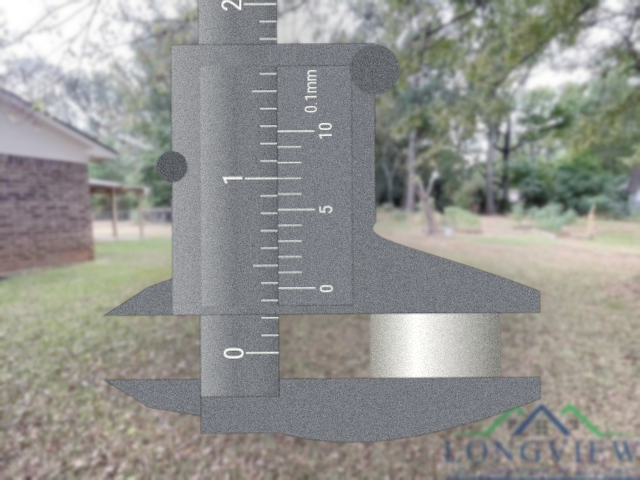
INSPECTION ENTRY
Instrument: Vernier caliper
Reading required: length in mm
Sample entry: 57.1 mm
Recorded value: 3.7 mm
